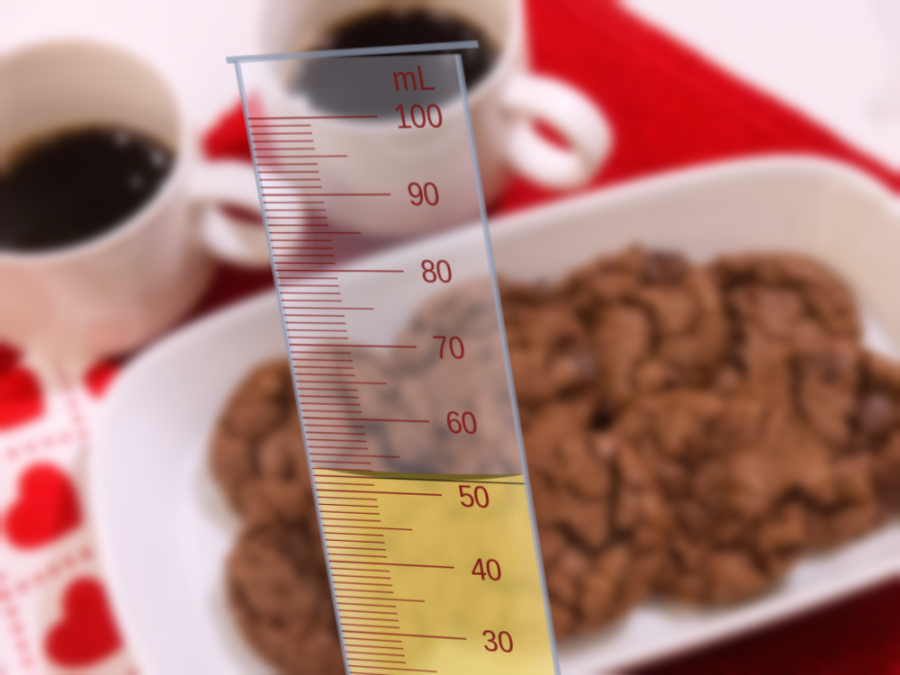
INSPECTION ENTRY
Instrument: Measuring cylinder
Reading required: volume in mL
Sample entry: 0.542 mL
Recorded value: 52 mL
